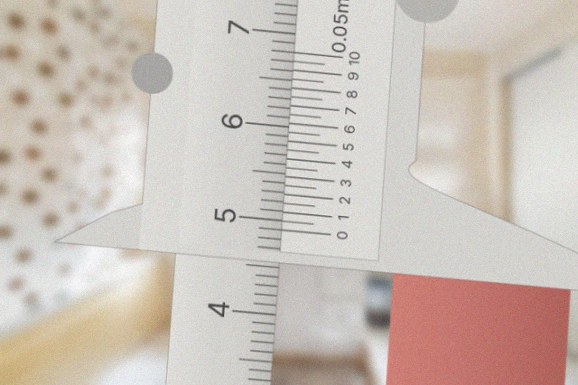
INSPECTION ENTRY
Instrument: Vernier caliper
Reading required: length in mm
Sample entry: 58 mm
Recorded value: 49.0 mm
